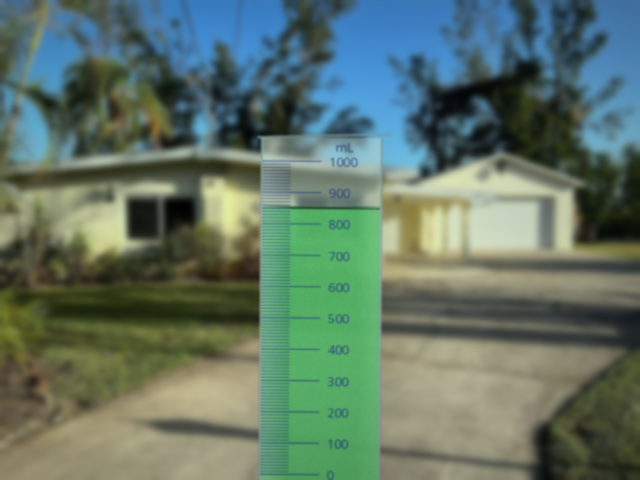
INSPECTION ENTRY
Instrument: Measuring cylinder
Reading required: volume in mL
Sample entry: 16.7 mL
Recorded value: 850 mL
